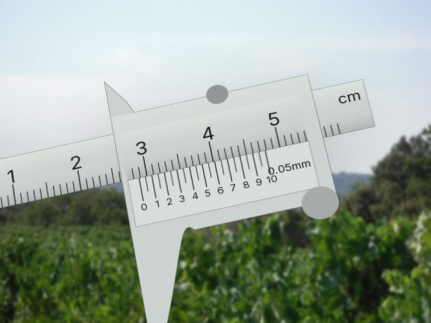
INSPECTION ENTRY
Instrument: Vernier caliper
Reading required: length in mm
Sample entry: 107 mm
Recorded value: 28.8 mm
